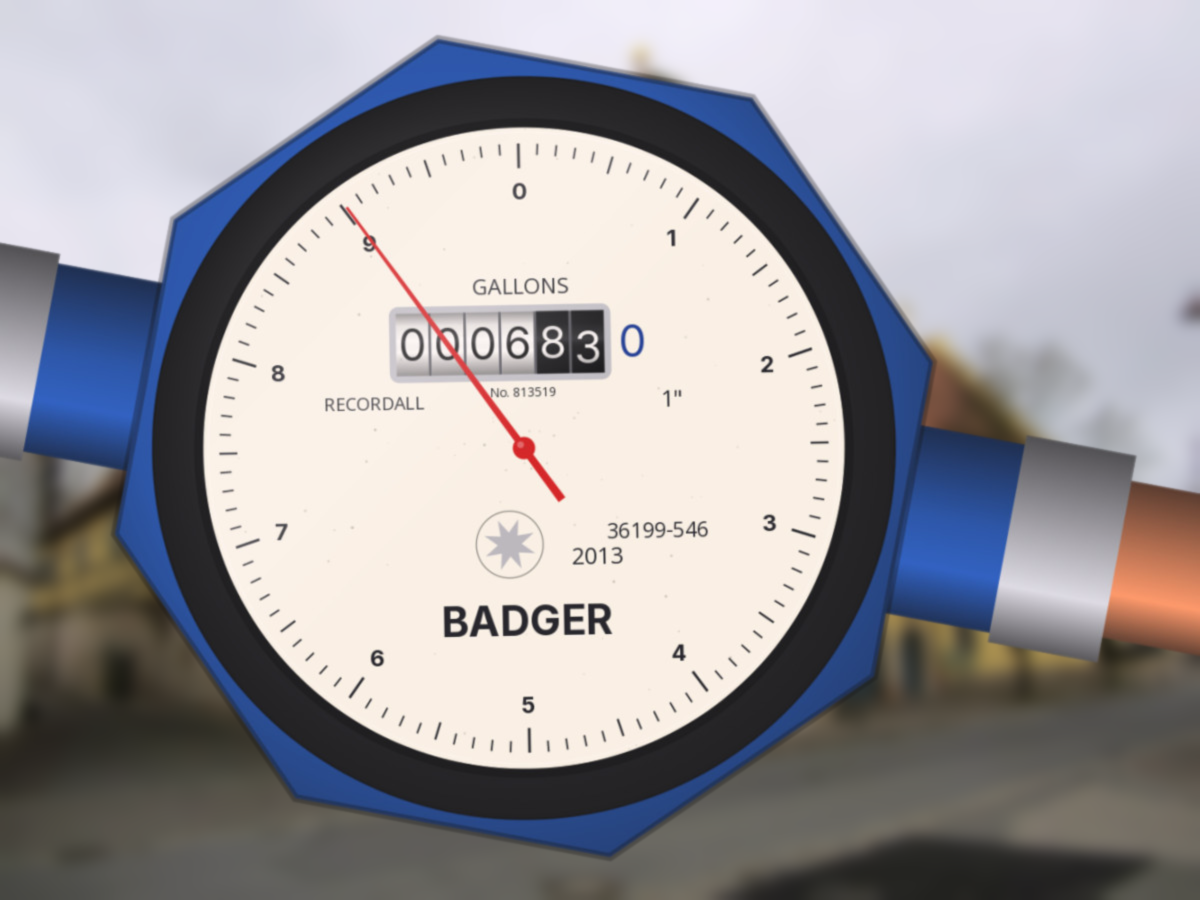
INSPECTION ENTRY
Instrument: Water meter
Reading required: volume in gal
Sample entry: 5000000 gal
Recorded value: 6829.0 gal
